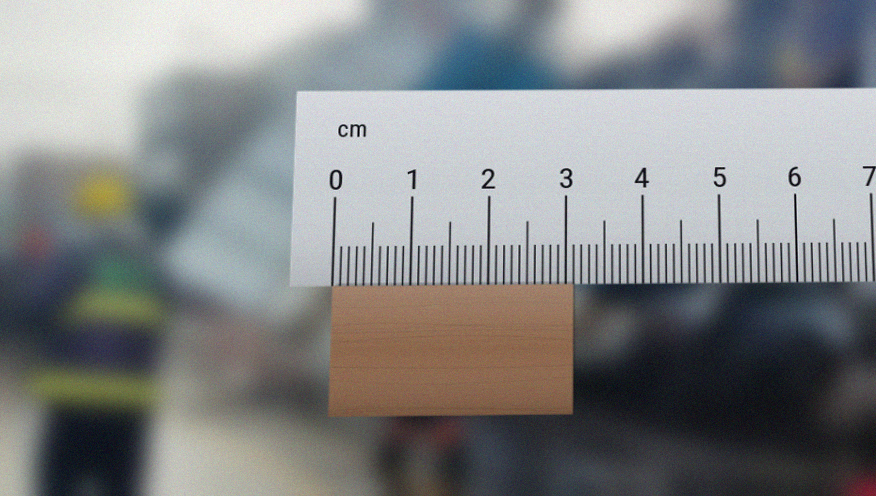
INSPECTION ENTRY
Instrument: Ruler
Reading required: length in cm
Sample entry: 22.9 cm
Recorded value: 3.1 cm
